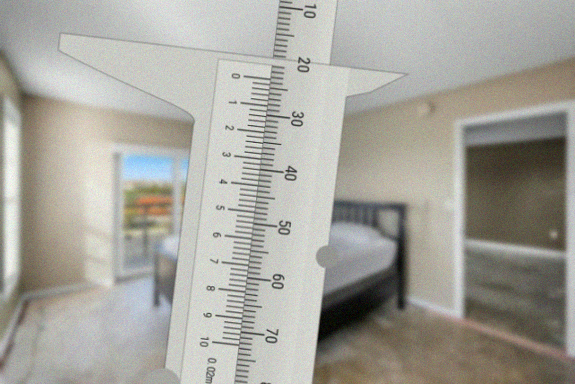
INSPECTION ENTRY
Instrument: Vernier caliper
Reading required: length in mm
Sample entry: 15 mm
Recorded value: 23.4 mm
